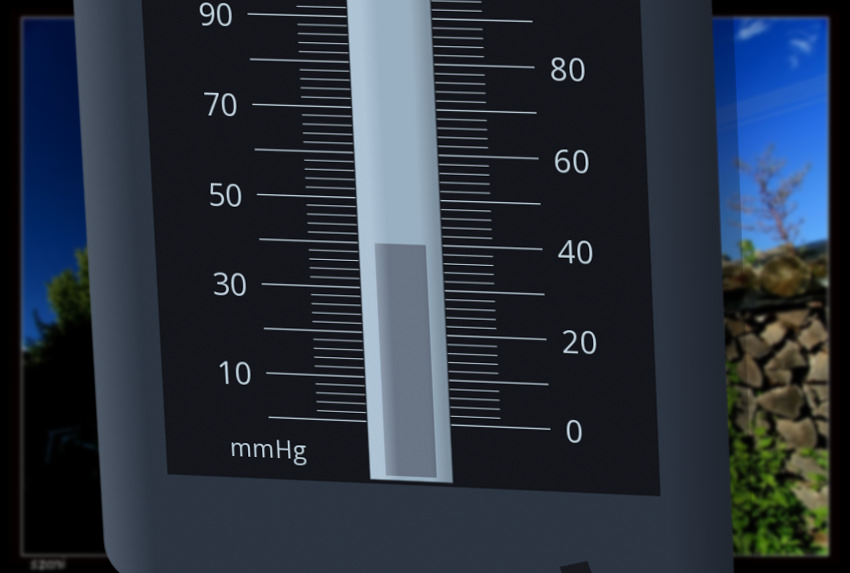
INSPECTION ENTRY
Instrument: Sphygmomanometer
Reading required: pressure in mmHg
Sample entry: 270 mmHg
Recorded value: 40 mmHg
